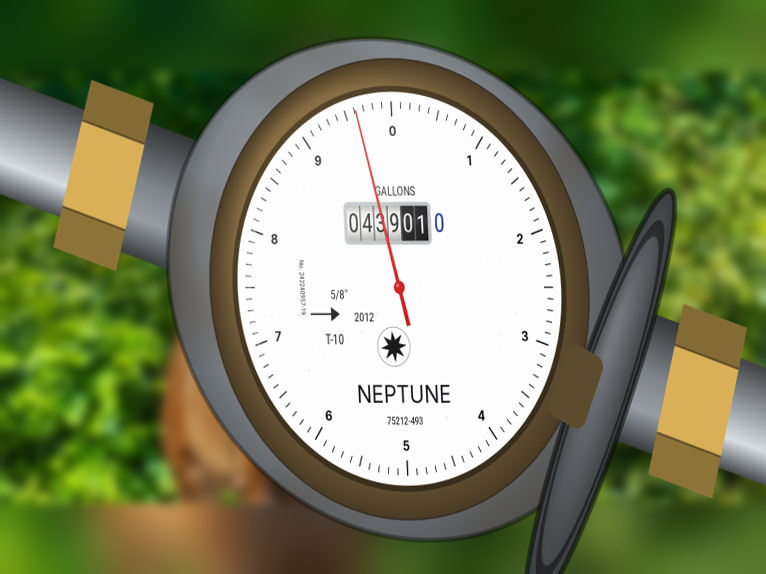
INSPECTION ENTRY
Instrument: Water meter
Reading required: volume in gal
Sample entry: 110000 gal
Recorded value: 439009.6 gal
